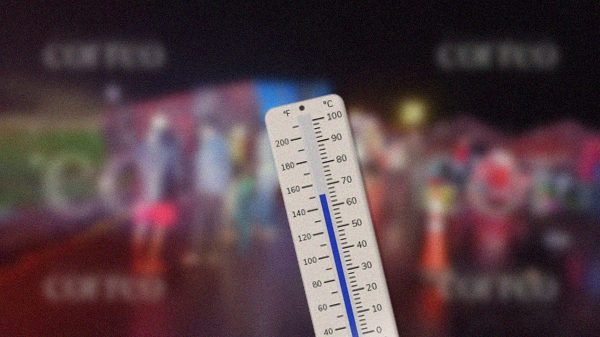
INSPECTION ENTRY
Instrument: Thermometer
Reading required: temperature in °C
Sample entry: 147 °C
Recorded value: 66 °C
